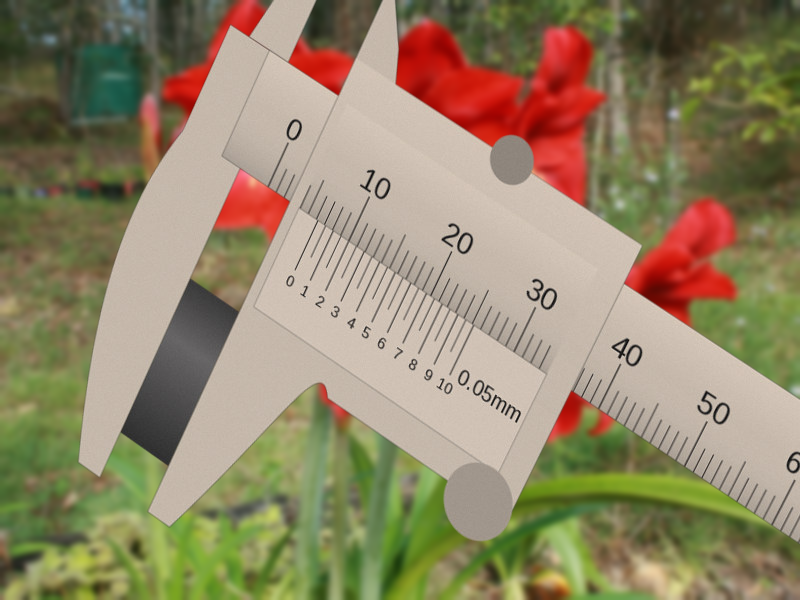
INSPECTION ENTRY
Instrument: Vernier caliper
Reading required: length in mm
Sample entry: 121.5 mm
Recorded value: 6.2 mm
